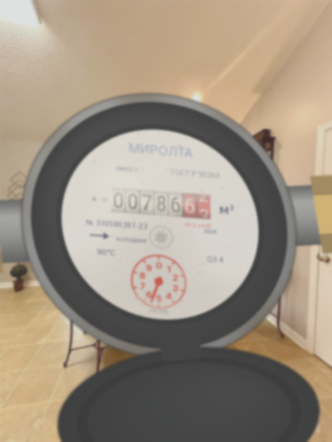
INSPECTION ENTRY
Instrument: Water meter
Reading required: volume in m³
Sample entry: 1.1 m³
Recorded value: 786.625 m³
